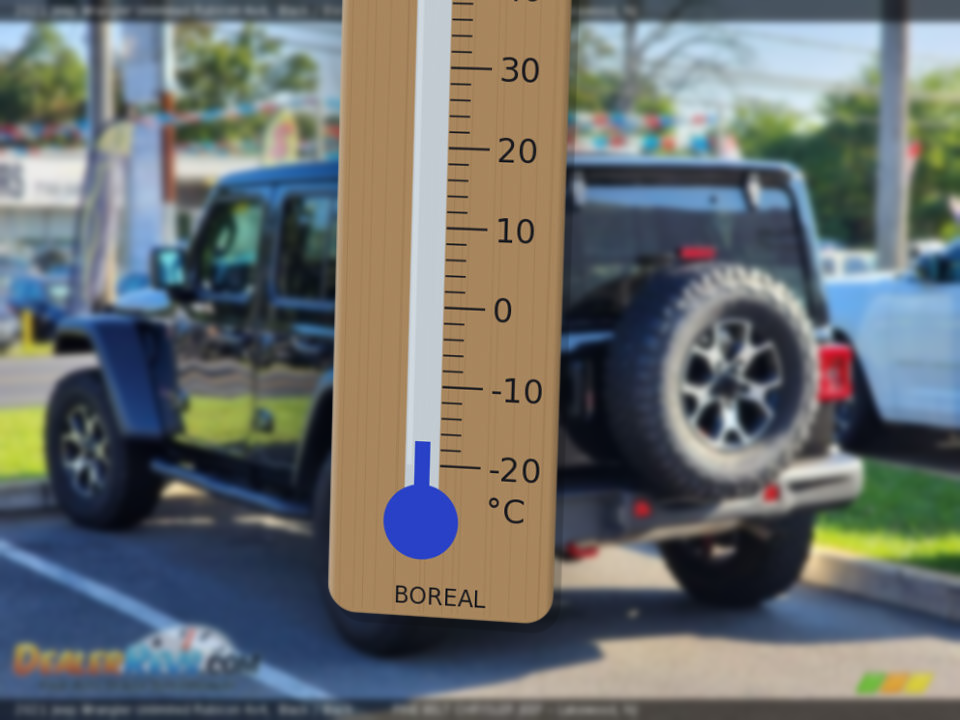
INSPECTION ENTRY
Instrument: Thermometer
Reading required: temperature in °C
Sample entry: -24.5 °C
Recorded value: -17 °C
